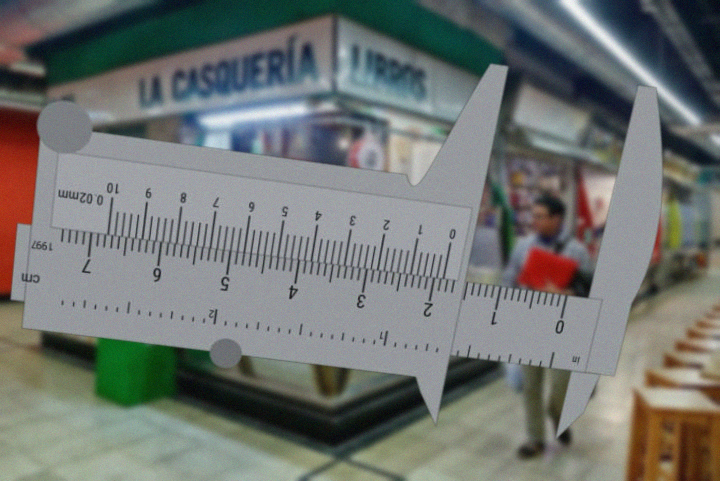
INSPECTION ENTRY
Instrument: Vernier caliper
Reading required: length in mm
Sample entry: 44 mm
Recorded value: 18.6 mm
